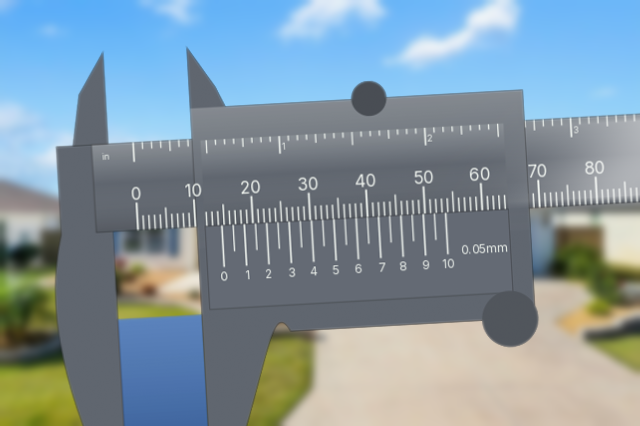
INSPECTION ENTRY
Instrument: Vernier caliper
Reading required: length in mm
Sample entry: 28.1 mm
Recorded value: 14.6 mm
